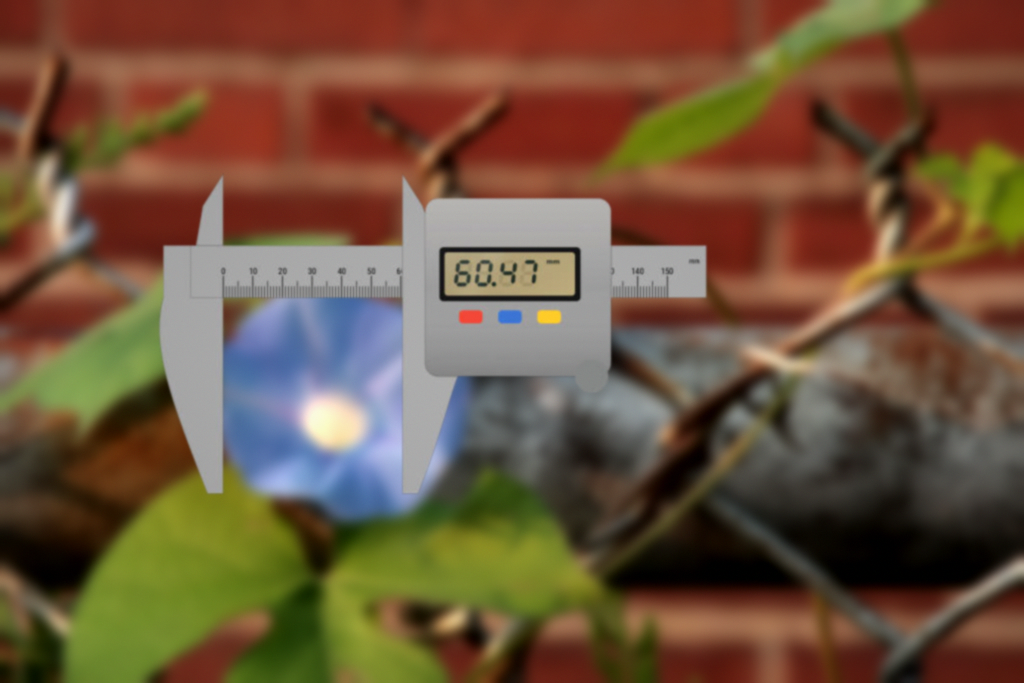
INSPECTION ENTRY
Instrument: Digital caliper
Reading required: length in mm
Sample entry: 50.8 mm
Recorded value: 60.47 mm
